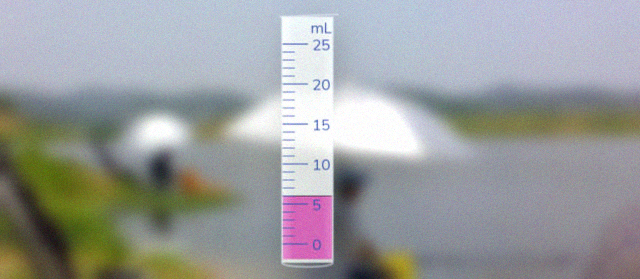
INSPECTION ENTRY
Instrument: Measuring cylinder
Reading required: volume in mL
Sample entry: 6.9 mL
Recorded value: 6 mL
